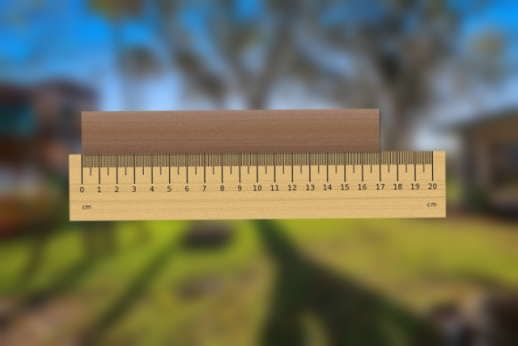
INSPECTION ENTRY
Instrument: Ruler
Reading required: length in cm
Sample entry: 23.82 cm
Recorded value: 17 cm
